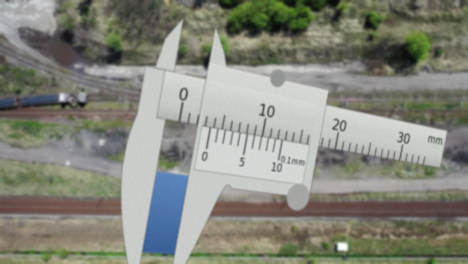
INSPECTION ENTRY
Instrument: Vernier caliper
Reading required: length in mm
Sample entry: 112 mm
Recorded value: 3.6 mm
